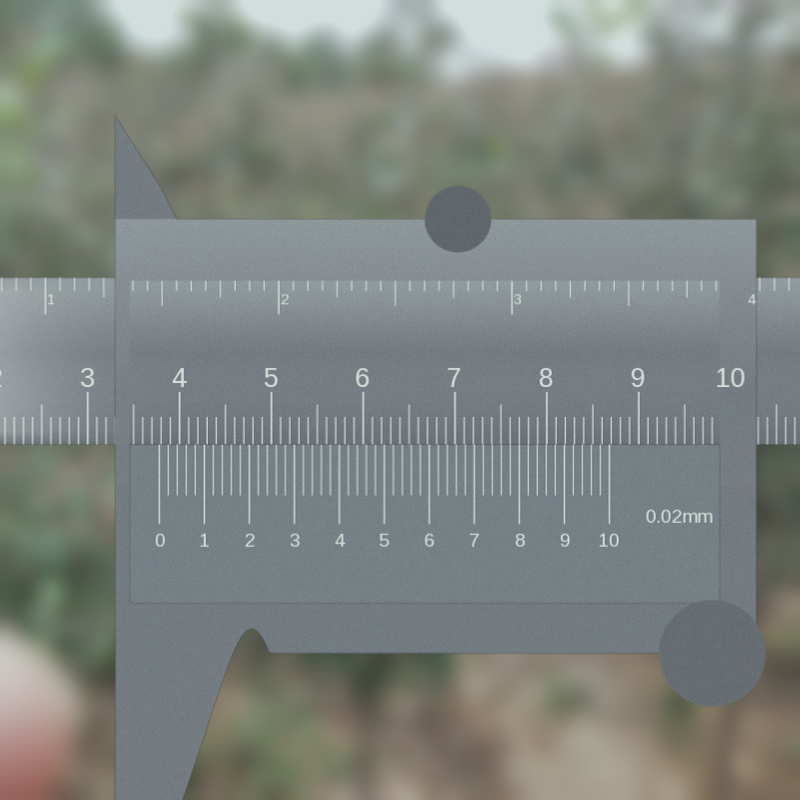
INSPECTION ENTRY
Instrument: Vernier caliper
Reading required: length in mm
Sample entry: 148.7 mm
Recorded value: 37.8 mm
